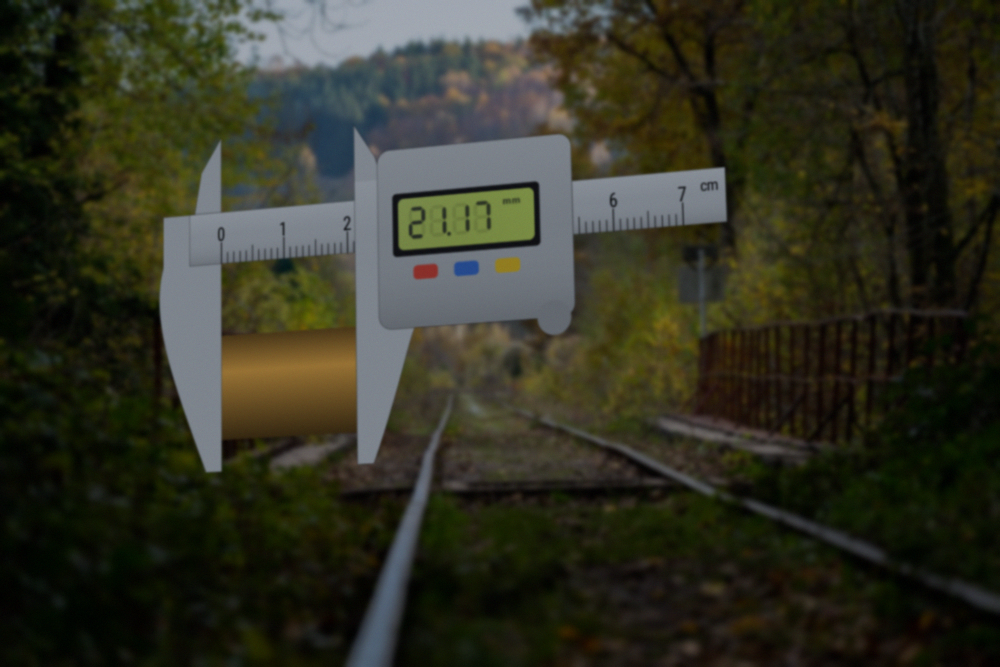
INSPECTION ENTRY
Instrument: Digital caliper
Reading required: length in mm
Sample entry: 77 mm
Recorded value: 21.17 mm
